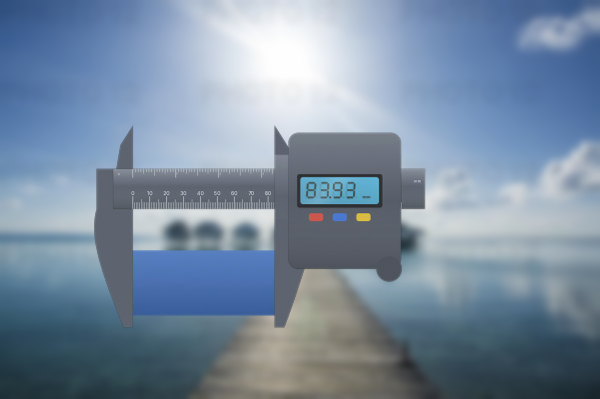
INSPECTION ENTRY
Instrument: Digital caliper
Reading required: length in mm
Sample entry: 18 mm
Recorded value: 83.93 mm
